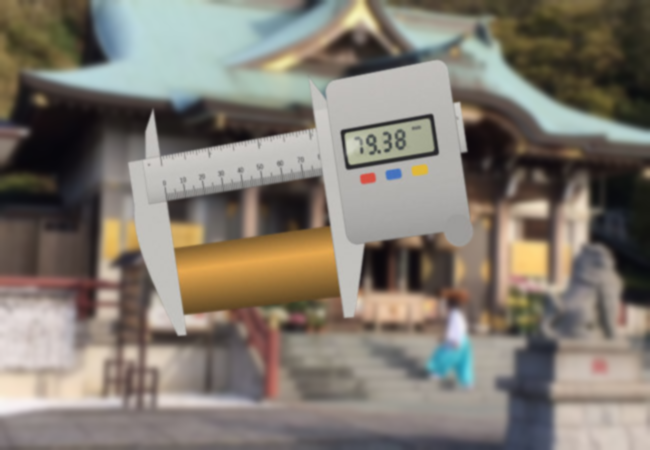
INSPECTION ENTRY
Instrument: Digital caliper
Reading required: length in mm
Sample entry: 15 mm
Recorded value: 79.38 mm
